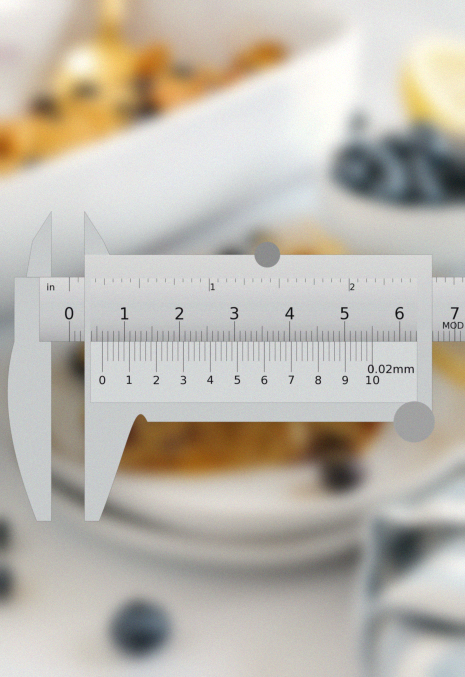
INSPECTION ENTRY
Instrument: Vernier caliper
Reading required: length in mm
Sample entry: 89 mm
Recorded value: 6.0 mm
